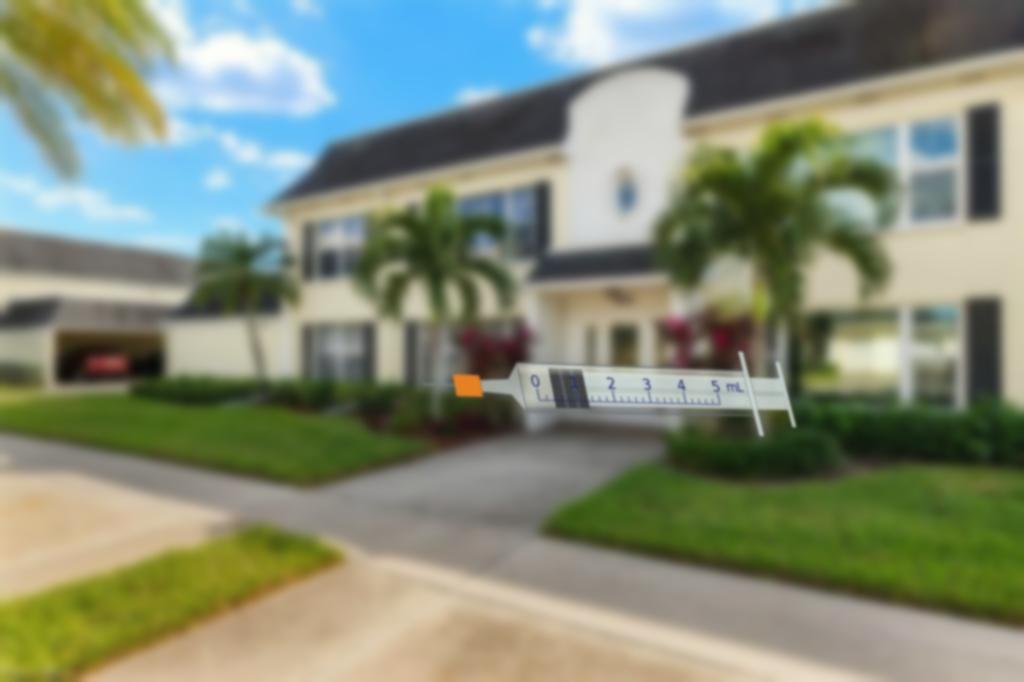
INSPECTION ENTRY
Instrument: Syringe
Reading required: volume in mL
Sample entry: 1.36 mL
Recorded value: 0.4 mL
